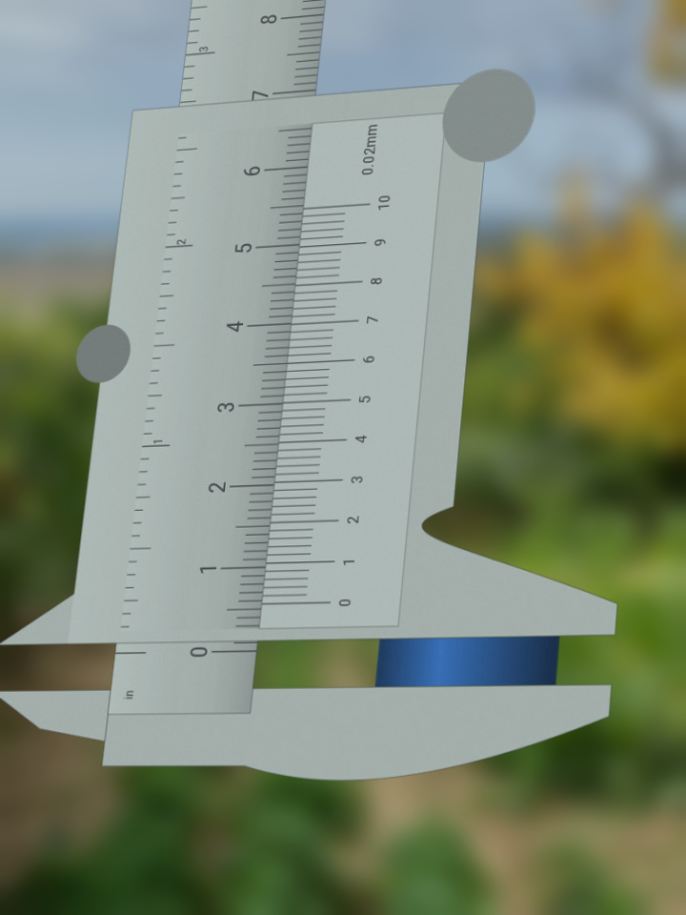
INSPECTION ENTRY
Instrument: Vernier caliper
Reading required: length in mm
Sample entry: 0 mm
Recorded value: 5.6 mm
